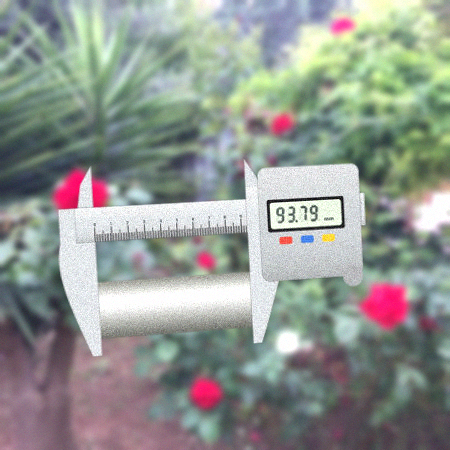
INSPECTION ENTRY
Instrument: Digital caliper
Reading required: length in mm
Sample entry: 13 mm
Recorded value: 93.79 mm
